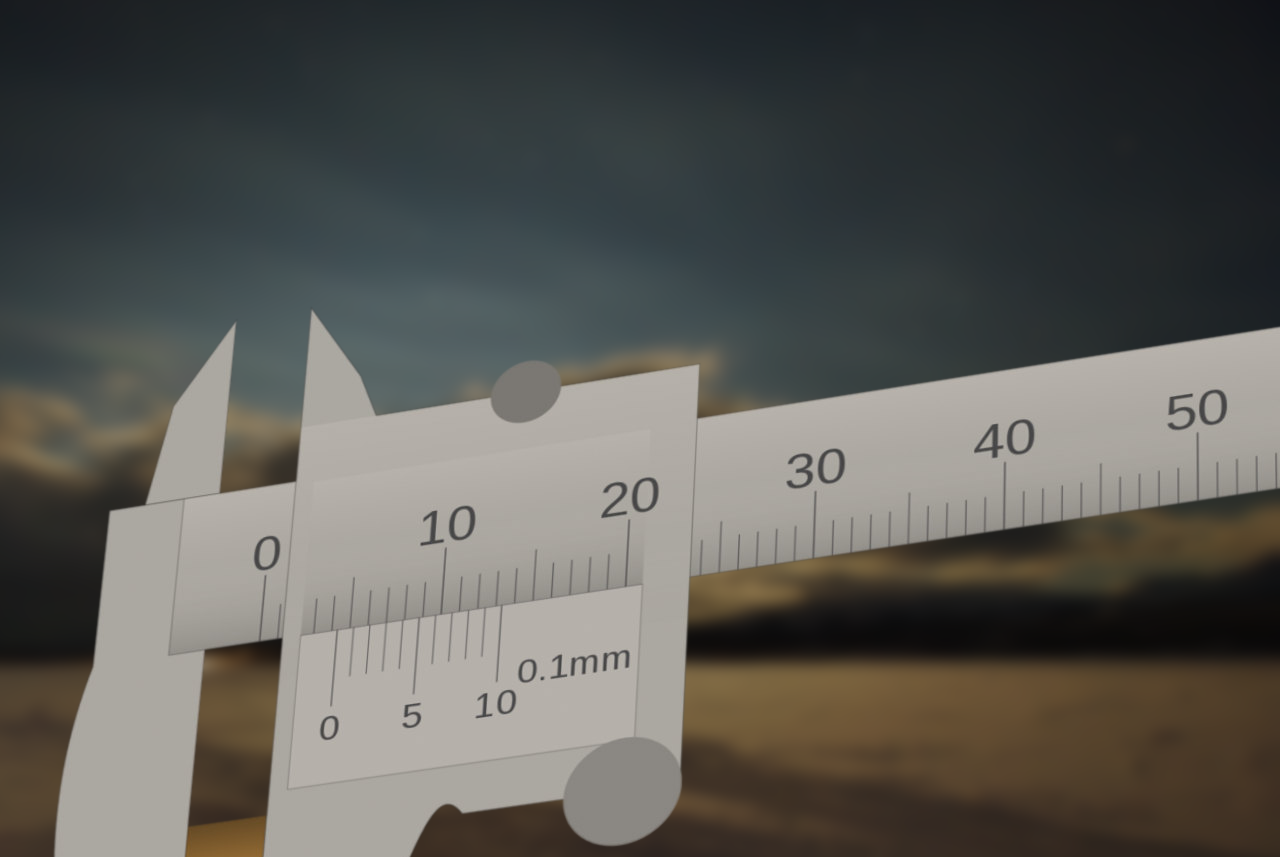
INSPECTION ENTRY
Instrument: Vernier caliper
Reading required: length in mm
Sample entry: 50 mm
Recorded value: 4.3 mm
